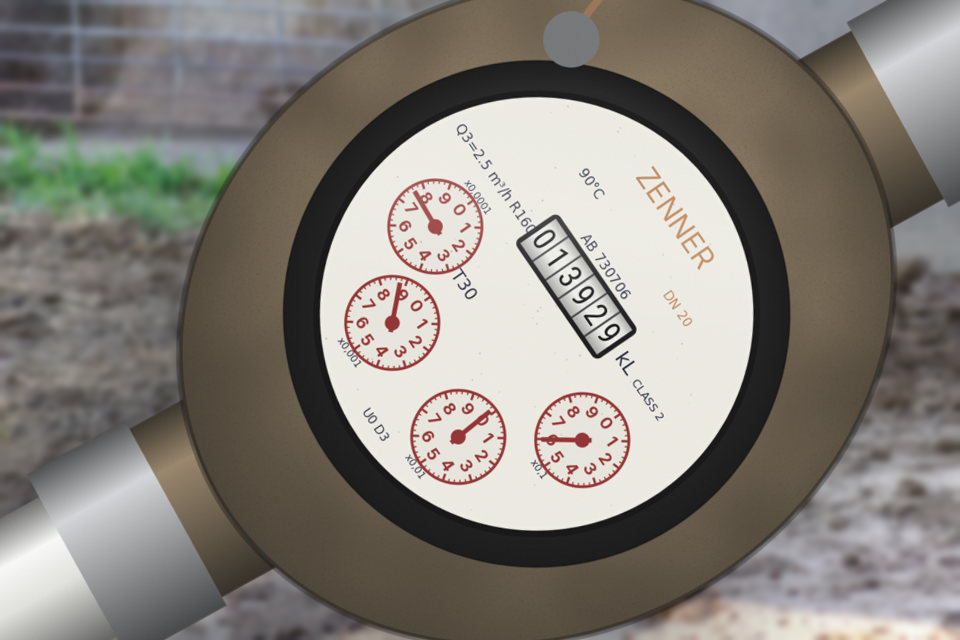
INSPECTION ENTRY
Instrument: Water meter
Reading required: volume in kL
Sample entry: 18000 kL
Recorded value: 13929.5987 kL
